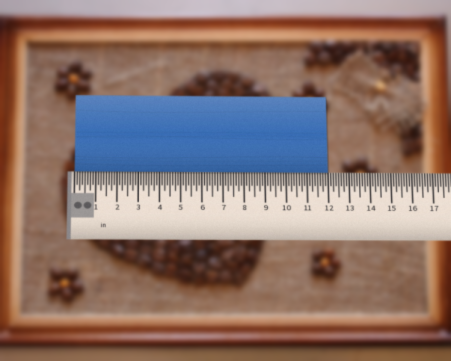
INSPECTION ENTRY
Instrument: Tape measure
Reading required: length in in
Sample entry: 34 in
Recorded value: 12 in
